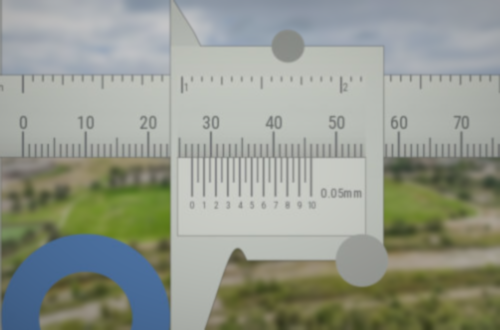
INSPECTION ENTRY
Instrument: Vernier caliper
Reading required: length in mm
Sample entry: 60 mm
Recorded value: 27.0 mm
